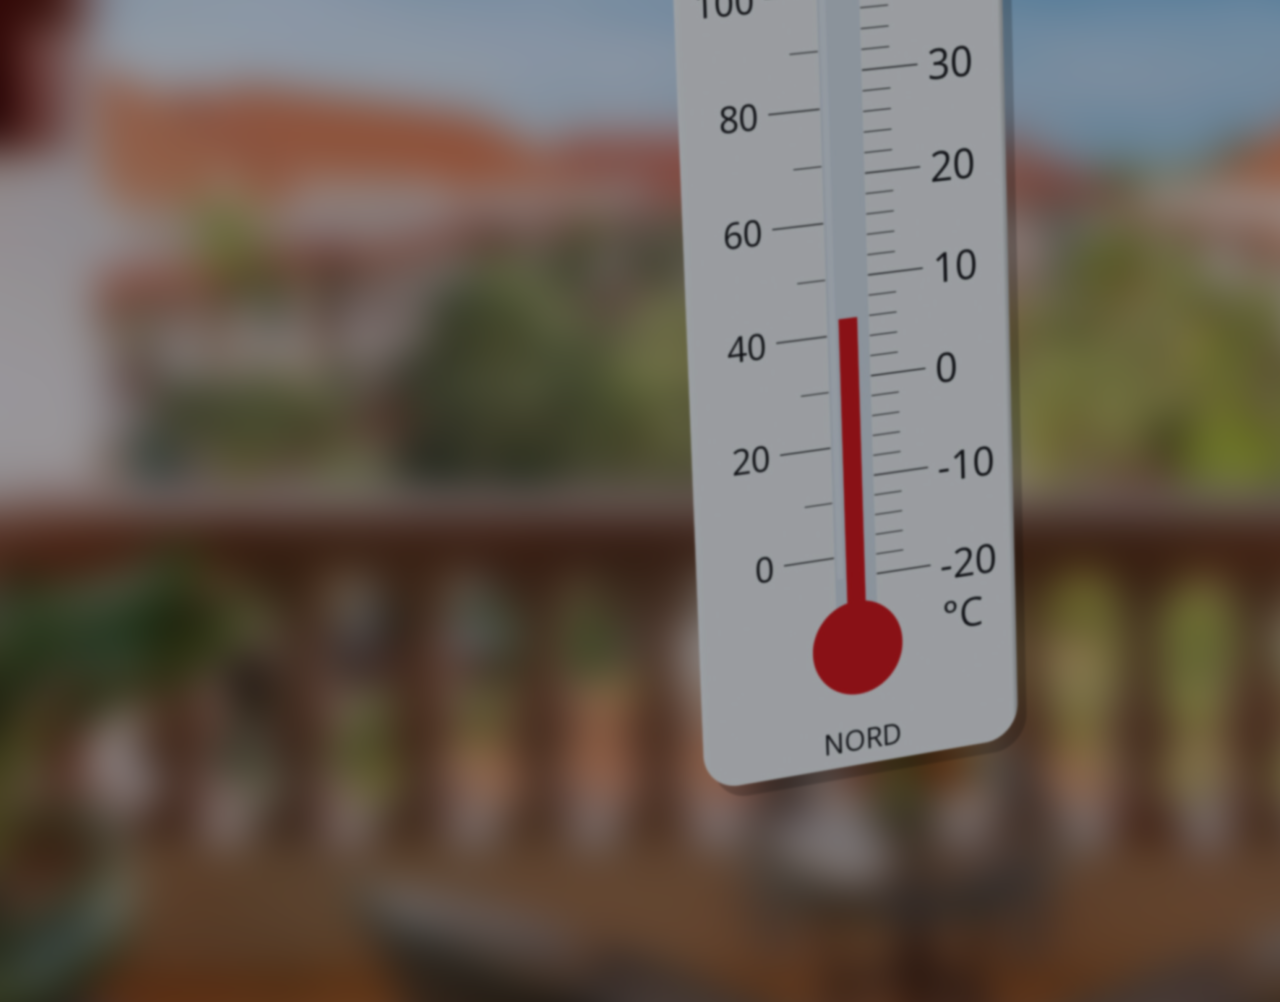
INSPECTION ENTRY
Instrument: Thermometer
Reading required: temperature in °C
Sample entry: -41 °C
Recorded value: 6 °C
